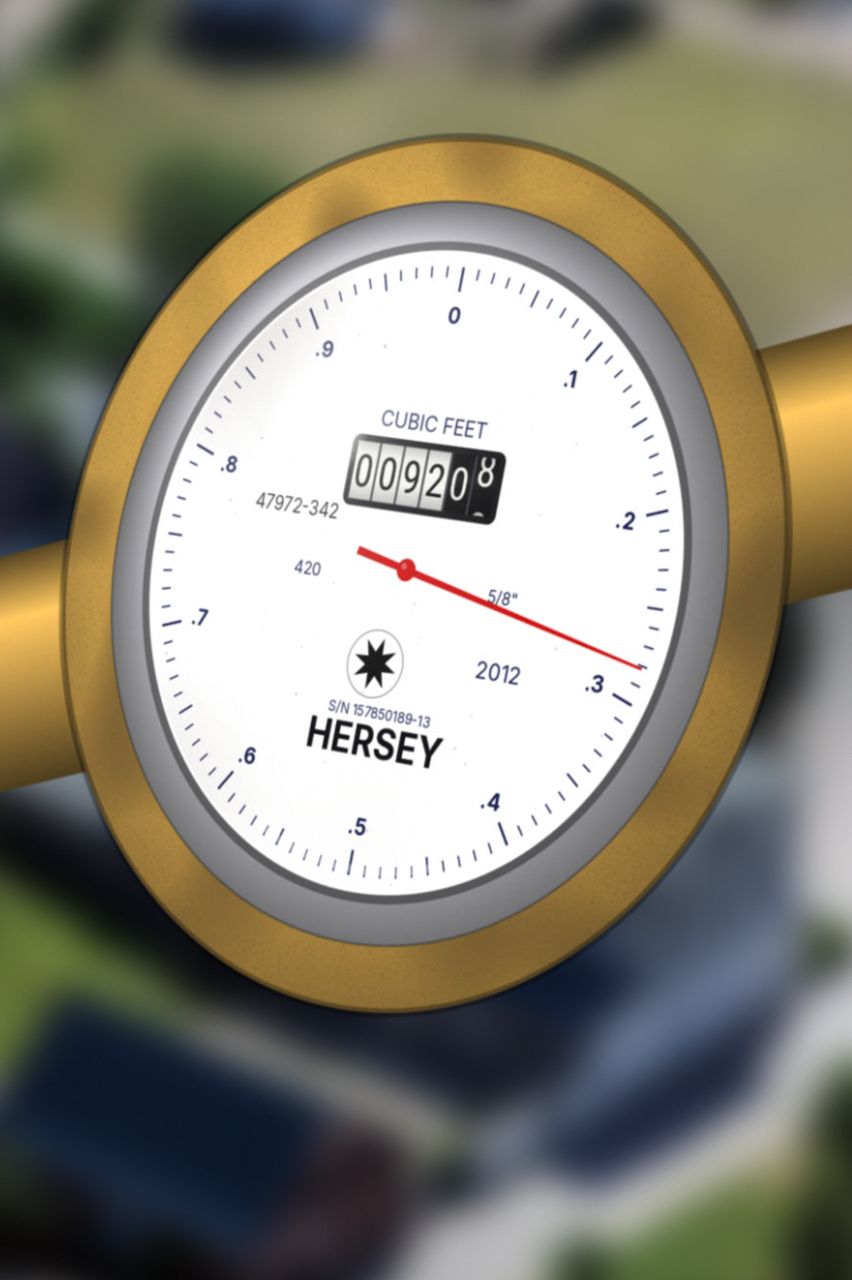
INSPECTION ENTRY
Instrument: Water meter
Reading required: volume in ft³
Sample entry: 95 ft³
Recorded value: 9208.28 ft³
